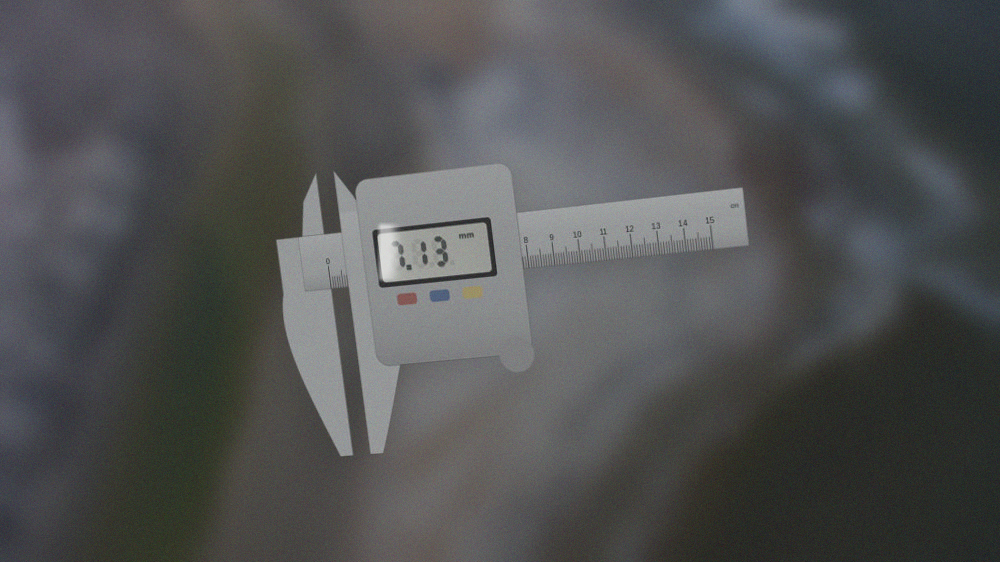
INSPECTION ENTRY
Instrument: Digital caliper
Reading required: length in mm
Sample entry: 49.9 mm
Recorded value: 7.13 mm
